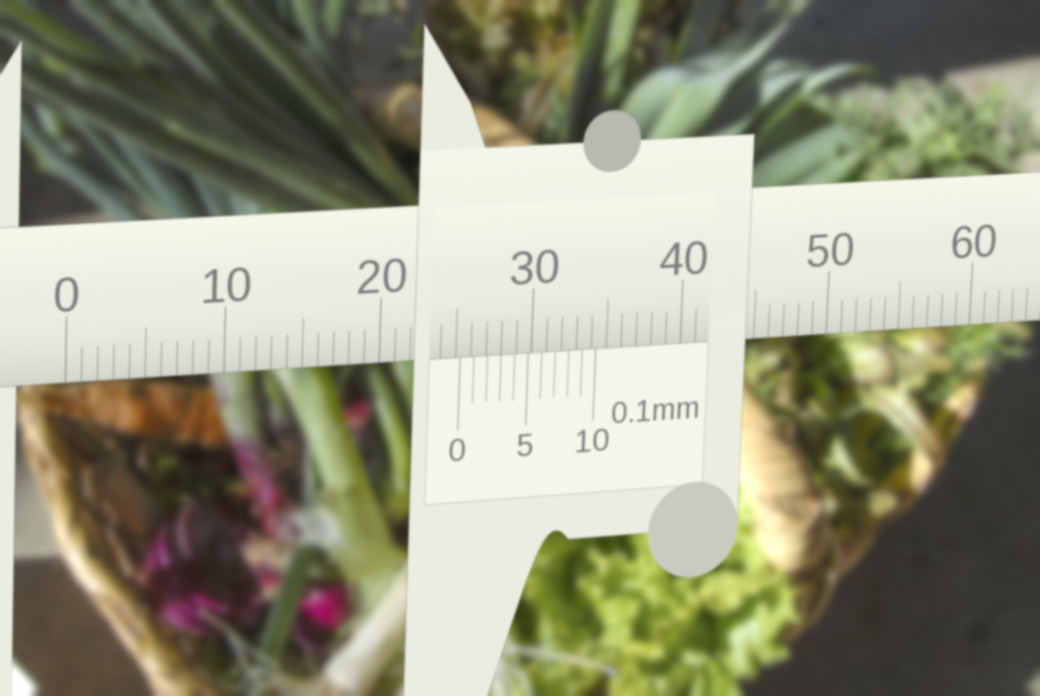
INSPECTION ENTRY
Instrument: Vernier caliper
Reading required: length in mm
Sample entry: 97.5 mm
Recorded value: 25.3 mm
